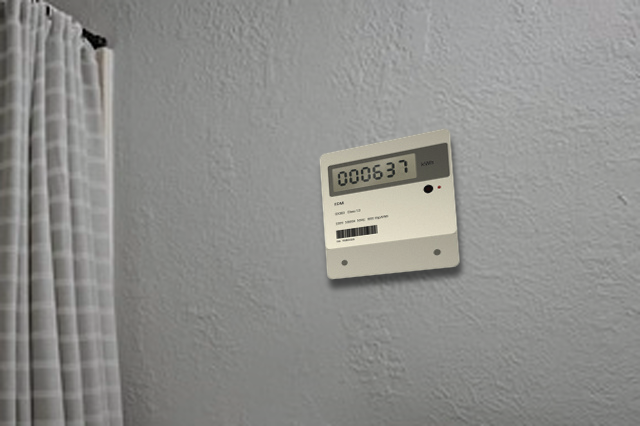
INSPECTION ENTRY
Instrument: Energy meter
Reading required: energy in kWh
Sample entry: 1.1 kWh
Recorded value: 637 kWh
